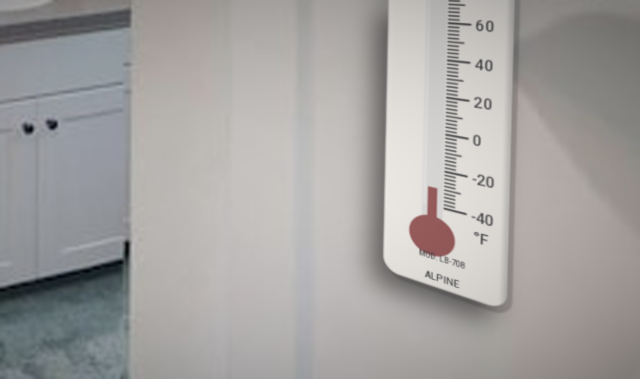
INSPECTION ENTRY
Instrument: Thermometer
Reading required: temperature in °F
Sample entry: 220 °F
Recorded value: -30 °F
